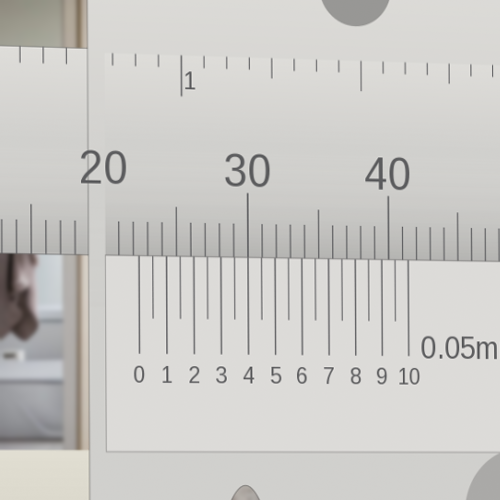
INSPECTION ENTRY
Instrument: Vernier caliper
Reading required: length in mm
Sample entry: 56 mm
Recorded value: 22.4 mm
